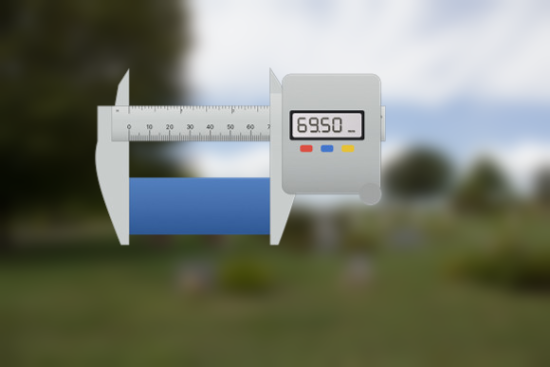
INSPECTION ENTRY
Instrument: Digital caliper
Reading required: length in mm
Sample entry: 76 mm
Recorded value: 69.50 mm
